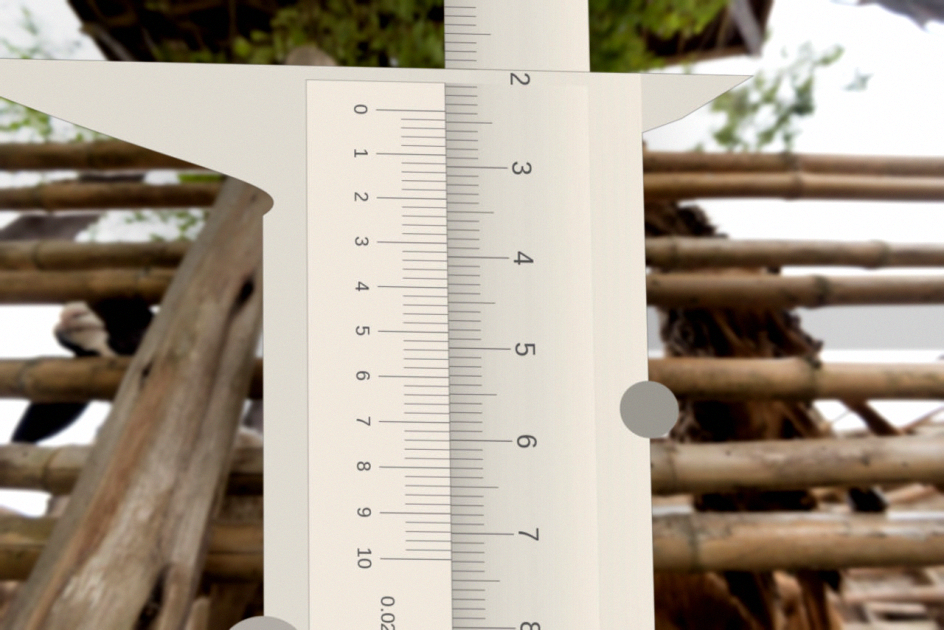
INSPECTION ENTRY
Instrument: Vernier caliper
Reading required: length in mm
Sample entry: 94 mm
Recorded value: 23.8 mm
